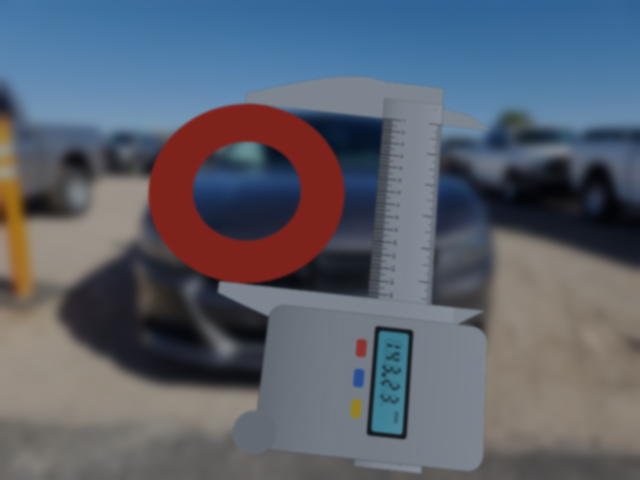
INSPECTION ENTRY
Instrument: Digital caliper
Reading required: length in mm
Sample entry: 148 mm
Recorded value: 143.23 mm
